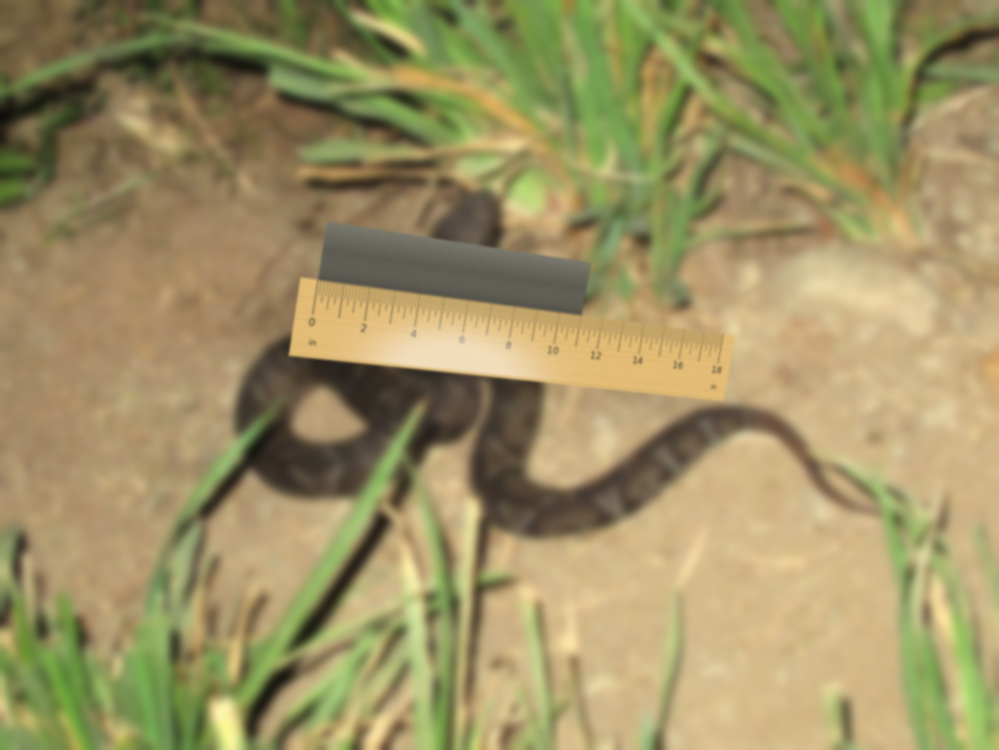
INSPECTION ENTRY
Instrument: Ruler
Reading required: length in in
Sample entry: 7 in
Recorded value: 11 in
